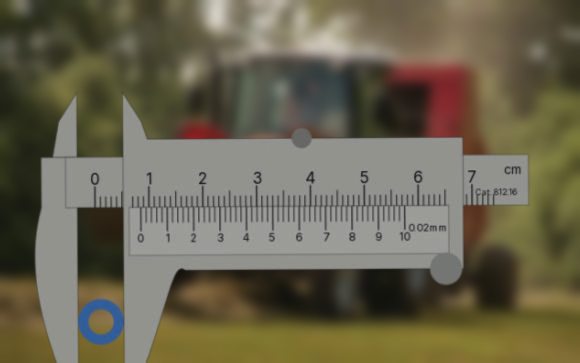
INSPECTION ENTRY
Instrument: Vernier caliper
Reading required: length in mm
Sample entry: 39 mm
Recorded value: 8.5 mm
